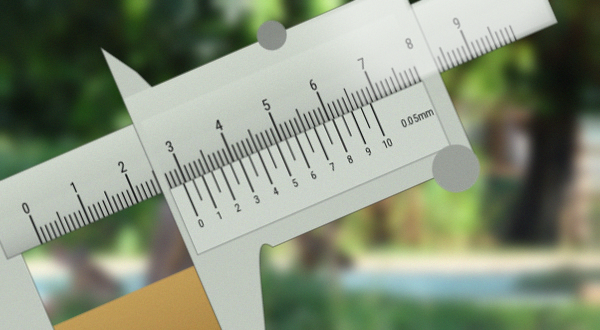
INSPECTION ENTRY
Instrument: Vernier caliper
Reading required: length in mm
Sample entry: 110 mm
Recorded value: 29.5 mm
